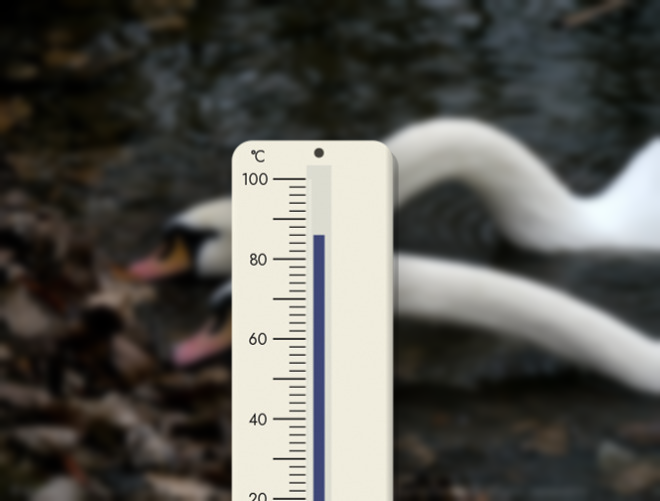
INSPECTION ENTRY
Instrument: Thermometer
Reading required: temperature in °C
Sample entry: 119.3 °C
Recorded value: 86 °C
